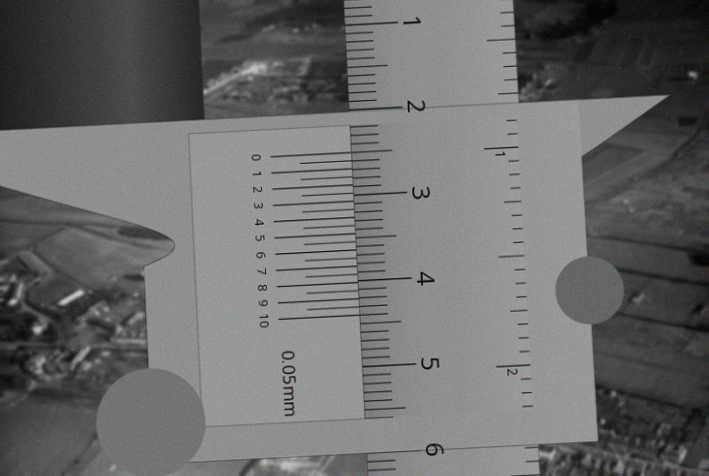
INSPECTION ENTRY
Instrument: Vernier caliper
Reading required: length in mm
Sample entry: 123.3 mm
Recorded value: 25.0 mm
